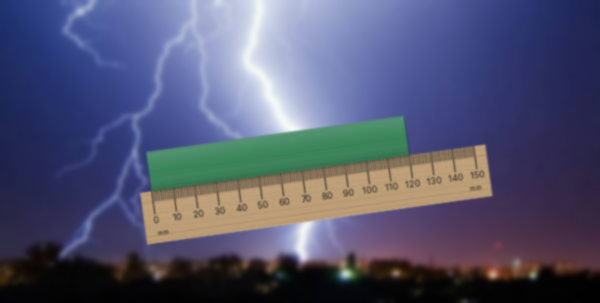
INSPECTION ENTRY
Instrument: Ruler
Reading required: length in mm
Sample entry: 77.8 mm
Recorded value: 120 mm
